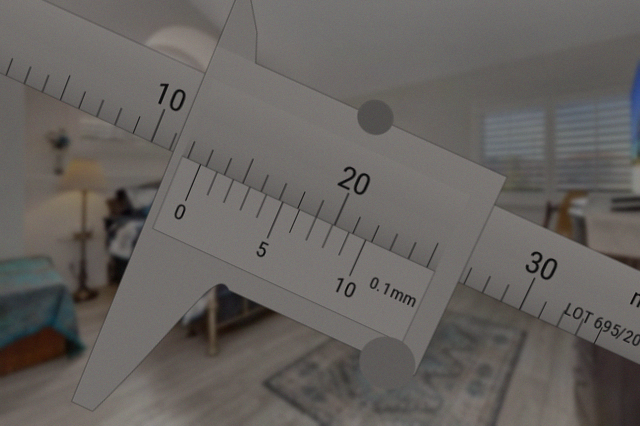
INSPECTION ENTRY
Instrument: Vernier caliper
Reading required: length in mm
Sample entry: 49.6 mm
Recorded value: 12.7 mm
